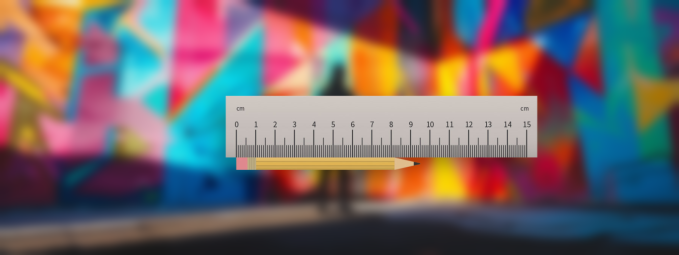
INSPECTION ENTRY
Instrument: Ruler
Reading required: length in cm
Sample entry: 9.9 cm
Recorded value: 9.5 cm
